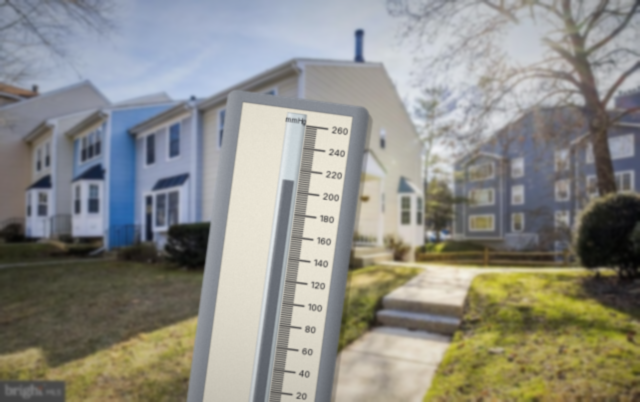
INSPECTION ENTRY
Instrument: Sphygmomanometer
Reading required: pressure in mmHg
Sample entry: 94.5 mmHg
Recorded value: 210 mmHg
